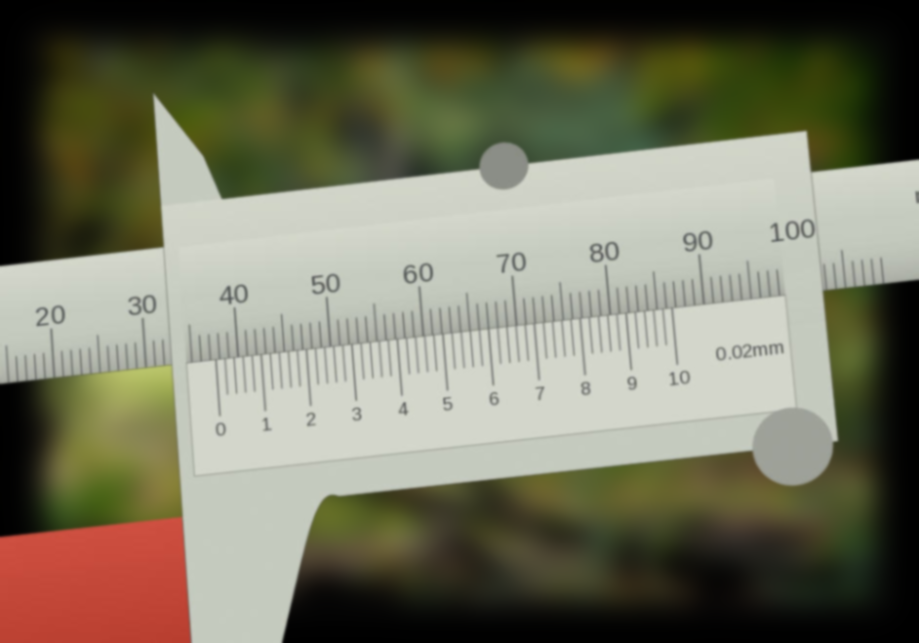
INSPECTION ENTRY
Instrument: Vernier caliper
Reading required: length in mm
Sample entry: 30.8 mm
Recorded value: 37.6 mm
